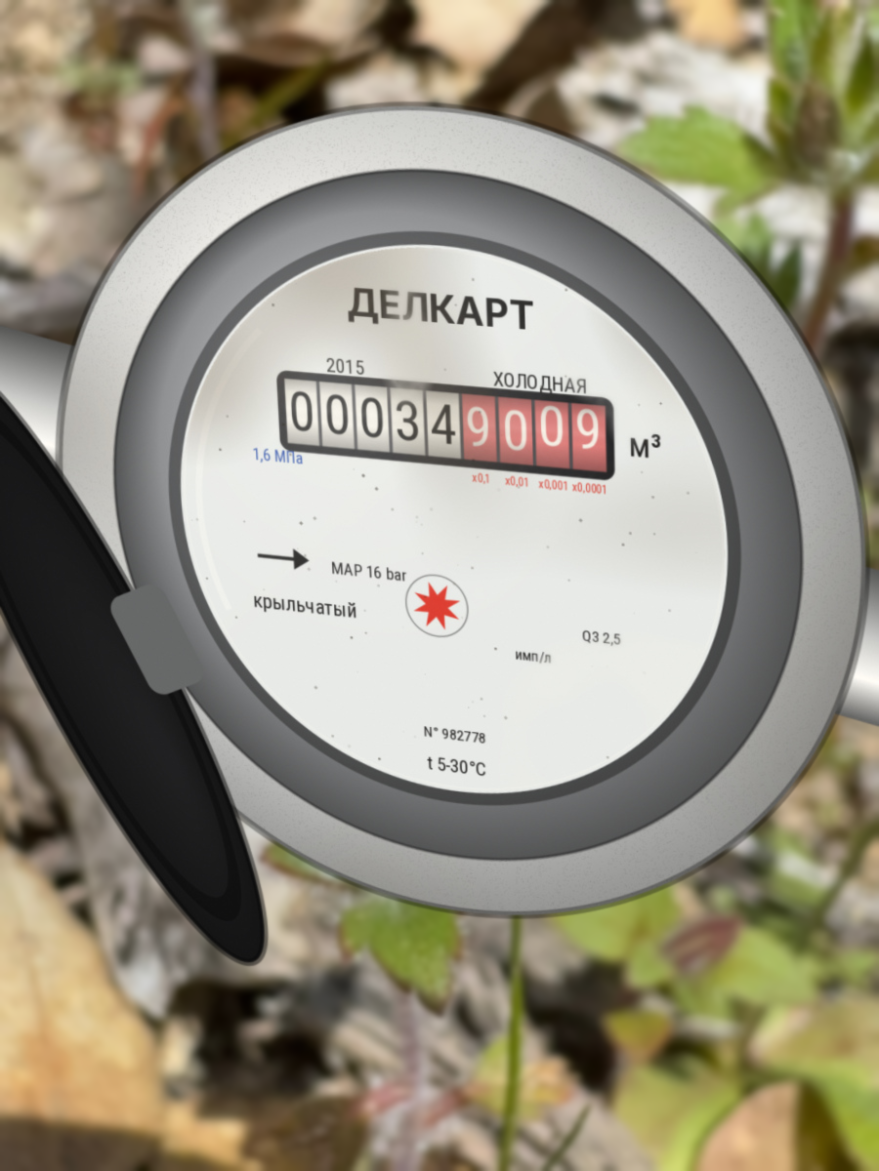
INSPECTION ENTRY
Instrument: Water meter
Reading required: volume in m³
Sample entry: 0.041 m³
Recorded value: 34.9009 m³
